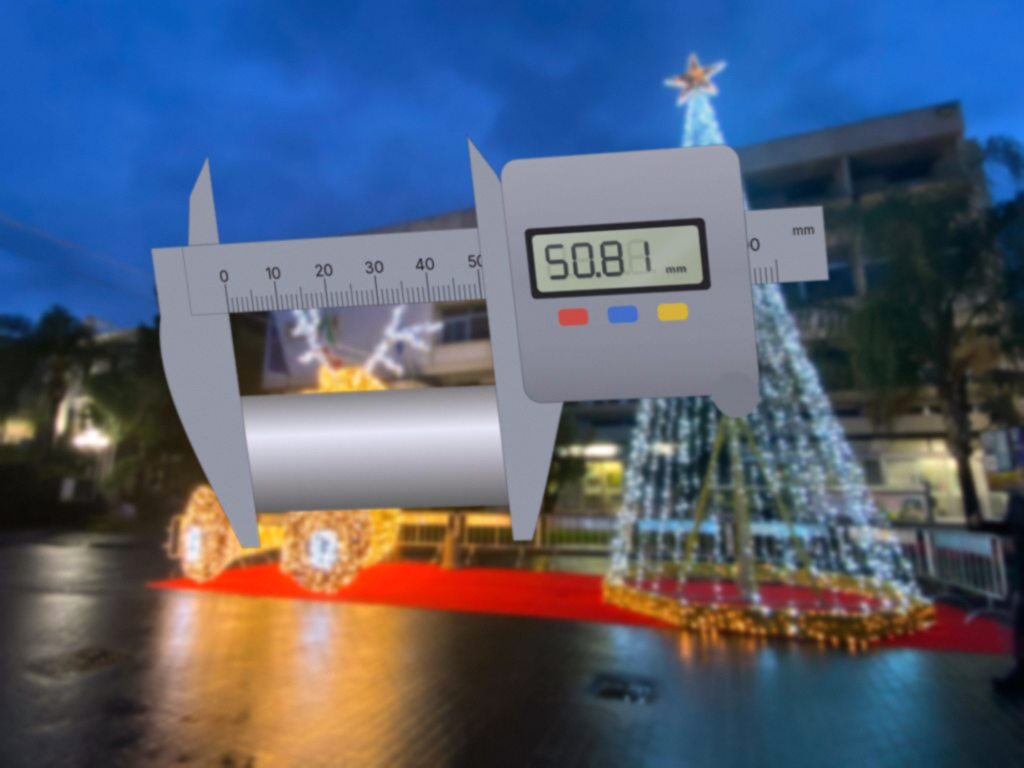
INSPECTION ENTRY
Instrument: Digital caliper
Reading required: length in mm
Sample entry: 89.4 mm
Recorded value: 50.81 mm
